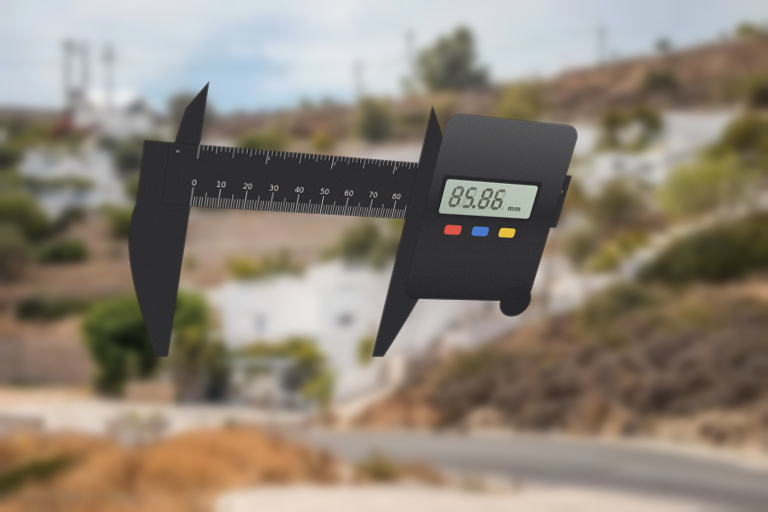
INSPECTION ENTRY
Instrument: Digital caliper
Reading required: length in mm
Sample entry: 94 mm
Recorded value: 85.86 mm
